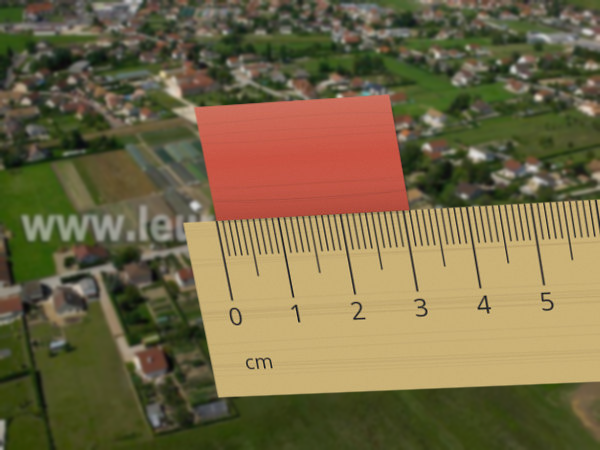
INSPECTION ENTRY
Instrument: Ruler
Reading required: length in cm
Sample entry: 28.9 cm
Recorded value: 3.1 cm
